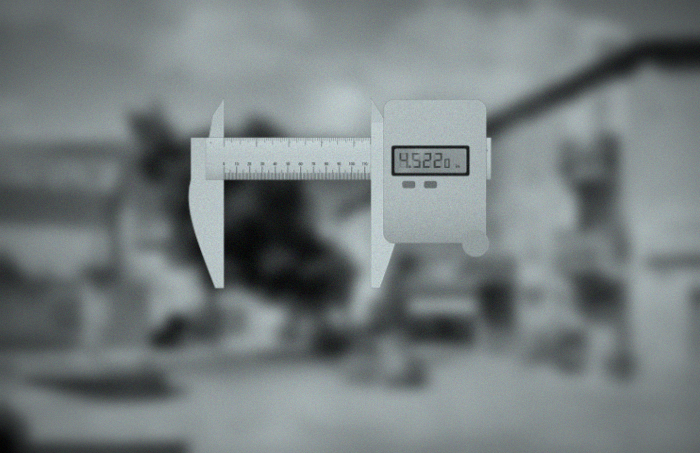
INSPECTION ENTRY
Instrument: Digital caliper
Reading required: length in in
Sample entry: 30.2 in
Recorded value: 4.5220 in
